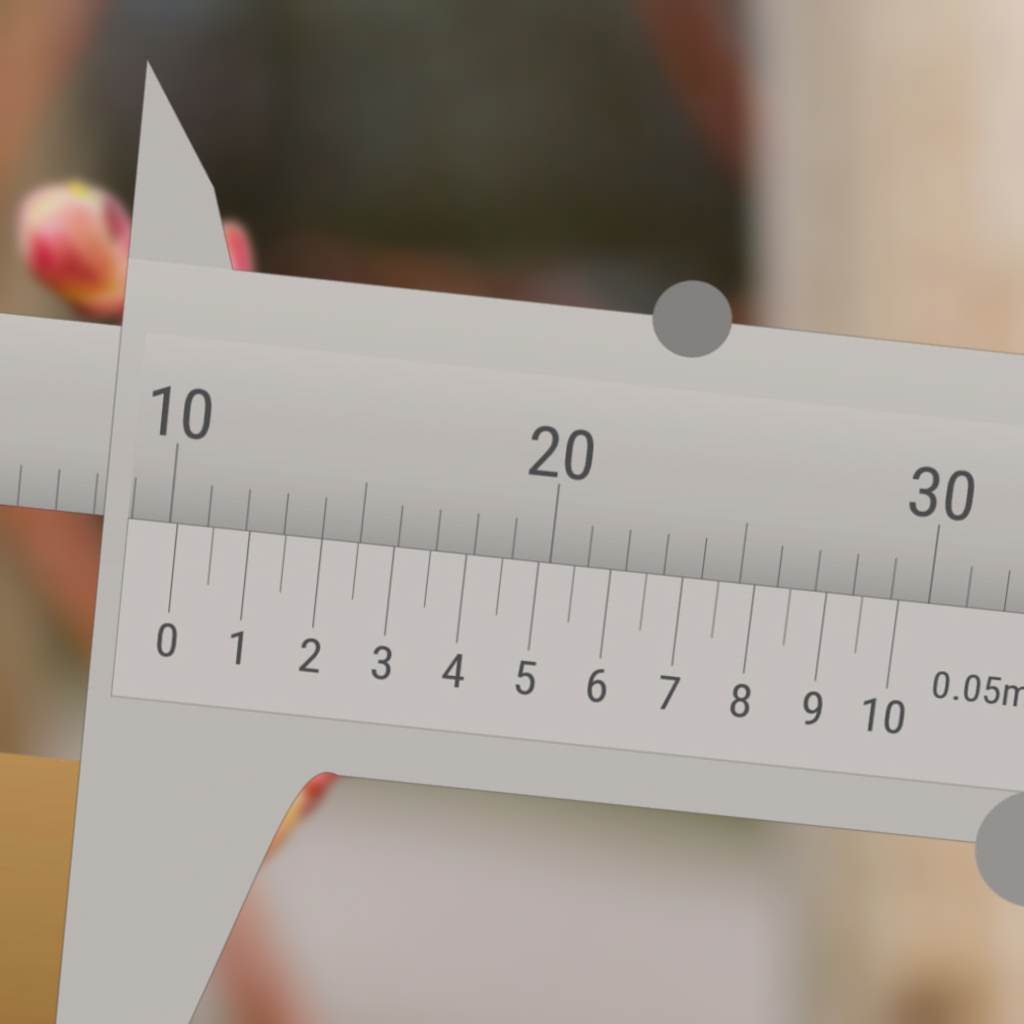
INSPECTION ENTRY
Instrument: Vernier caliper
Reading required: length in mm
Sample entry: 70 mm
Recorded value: 10.20 mm
